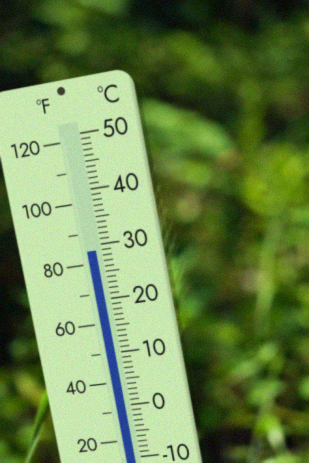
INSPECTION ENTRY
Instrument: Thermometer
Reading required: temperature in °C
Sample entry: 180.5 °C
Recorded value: 29 °C
